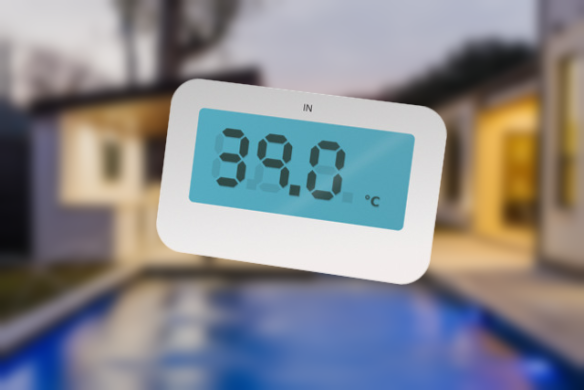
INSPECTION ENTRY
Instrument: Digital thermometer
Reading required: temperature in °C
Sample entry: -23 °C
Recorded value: 39.0 °C
